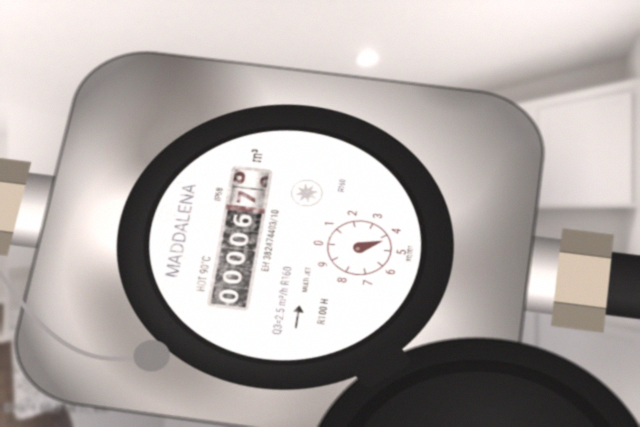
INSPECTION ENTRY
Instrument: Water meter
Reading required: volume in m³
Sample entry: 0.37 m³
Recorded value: 6.784 m³
